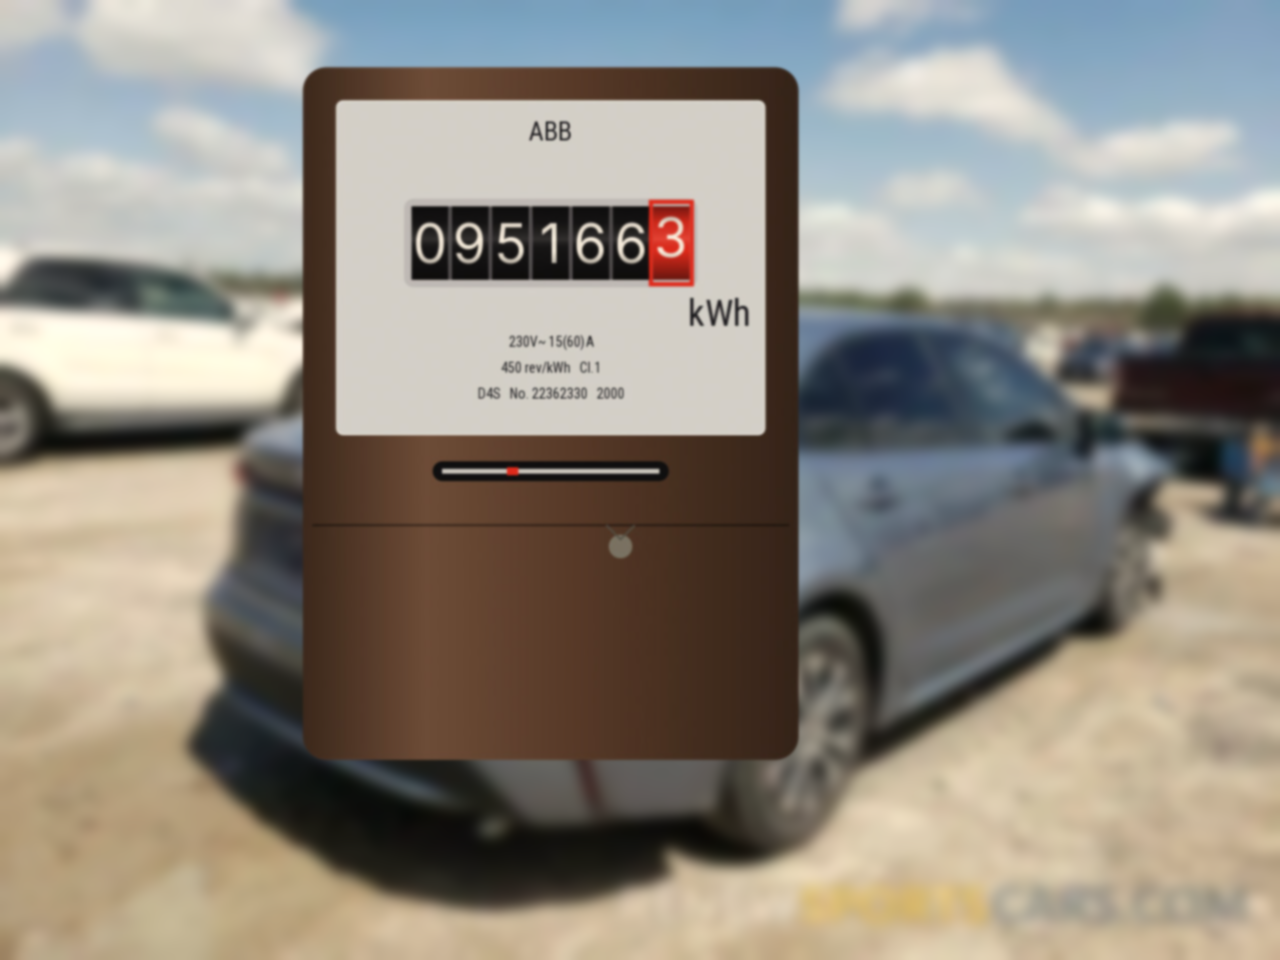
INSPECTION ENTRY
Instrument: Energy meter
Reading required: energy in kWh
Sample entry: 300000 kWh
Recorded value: 95166.3 kWh
